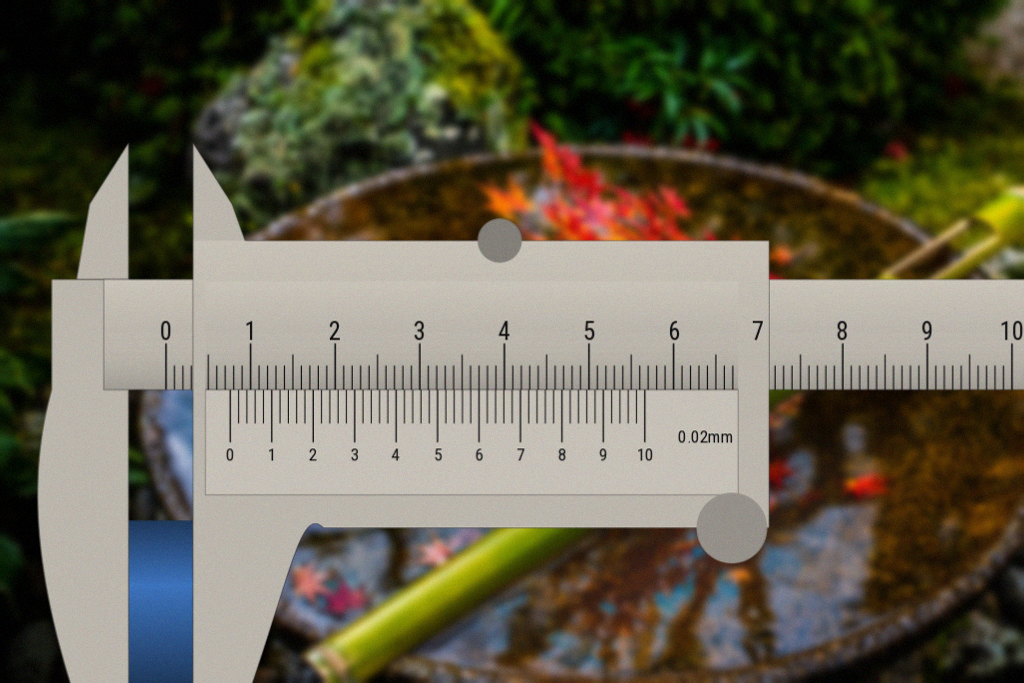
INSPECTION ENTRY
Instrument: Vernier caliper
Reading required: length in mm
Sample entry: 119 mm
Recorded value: 7.6 mm
